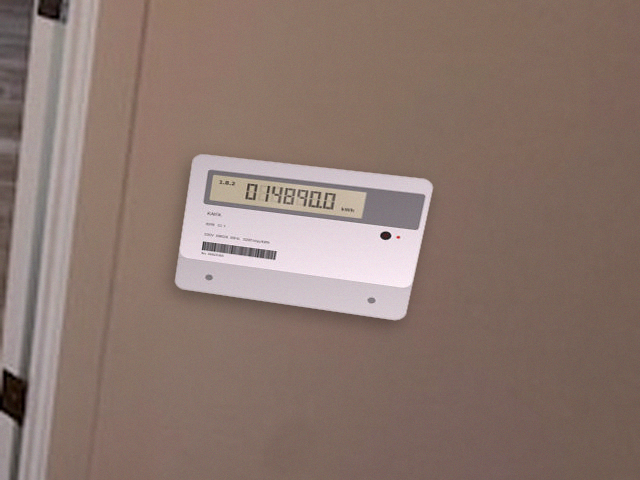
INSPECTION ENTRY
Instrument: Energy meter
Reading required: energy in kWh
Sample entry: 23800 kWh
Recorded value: 14890.0 kWh
